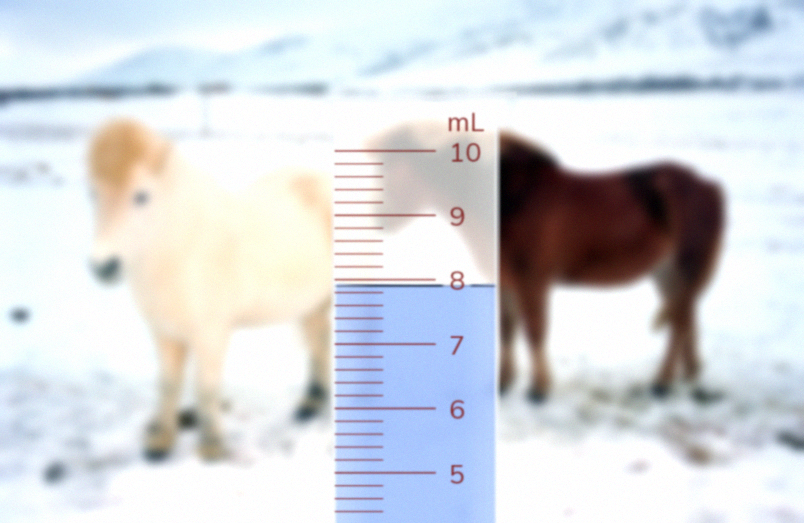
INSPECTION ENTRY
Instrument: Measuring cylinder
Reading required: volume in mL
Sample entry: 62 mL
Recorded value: 7.9 mL
